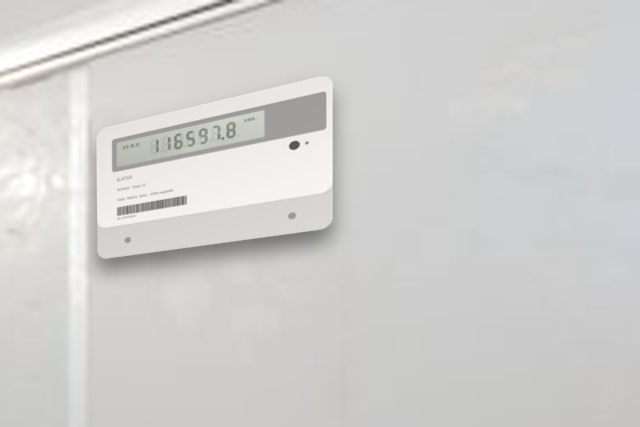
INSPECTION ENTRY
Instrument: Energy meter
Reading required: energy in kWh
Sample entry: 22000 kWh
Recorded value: 116597.8 kWh
